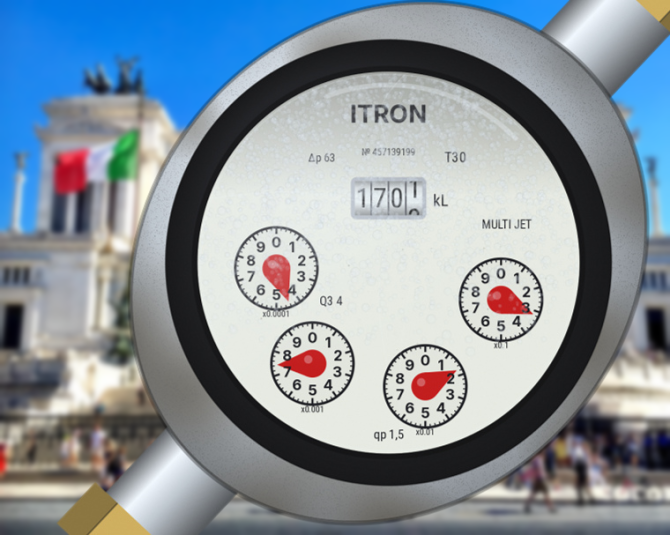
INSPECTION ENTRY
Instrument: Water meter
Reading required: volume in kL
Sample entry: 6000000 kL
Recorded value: 1701.3174 kL
